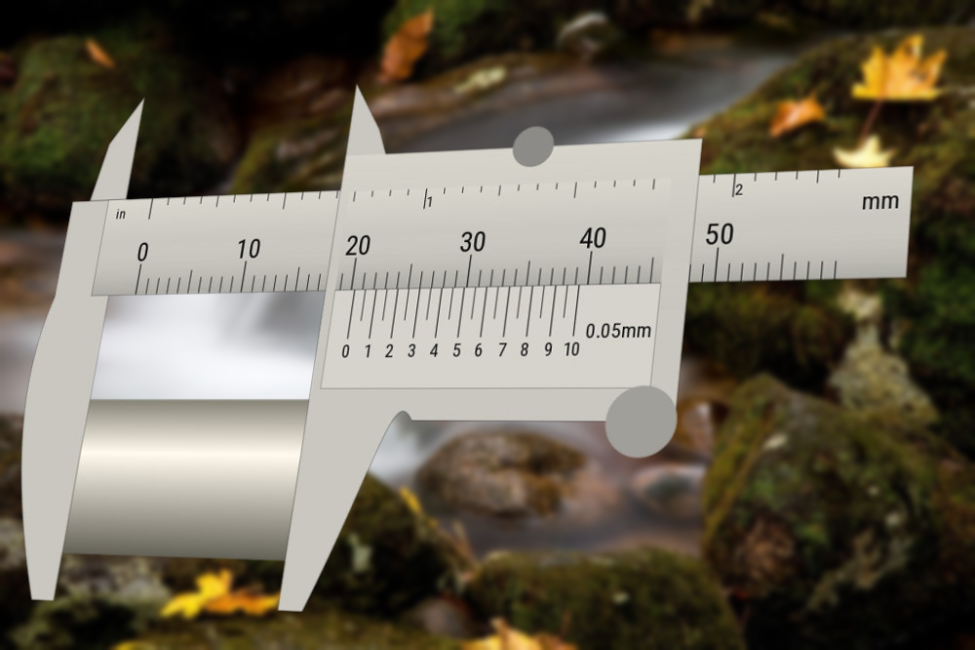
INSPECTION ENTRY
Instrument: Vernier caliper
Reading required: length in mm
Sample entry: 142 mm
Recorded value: 20.3 mm
